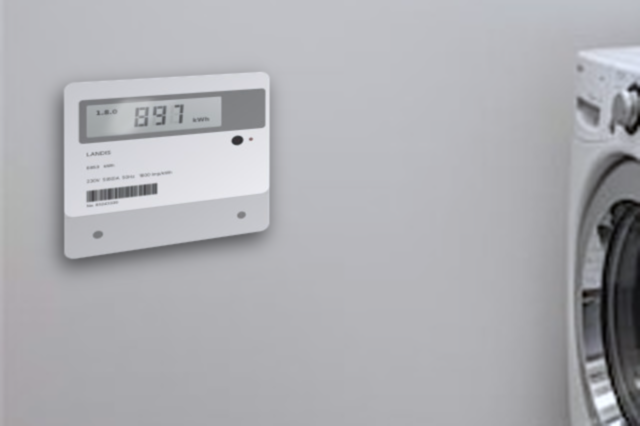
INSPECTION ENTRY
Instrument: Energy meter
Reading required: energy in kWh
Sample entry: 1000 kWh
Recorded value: 897 kWh
